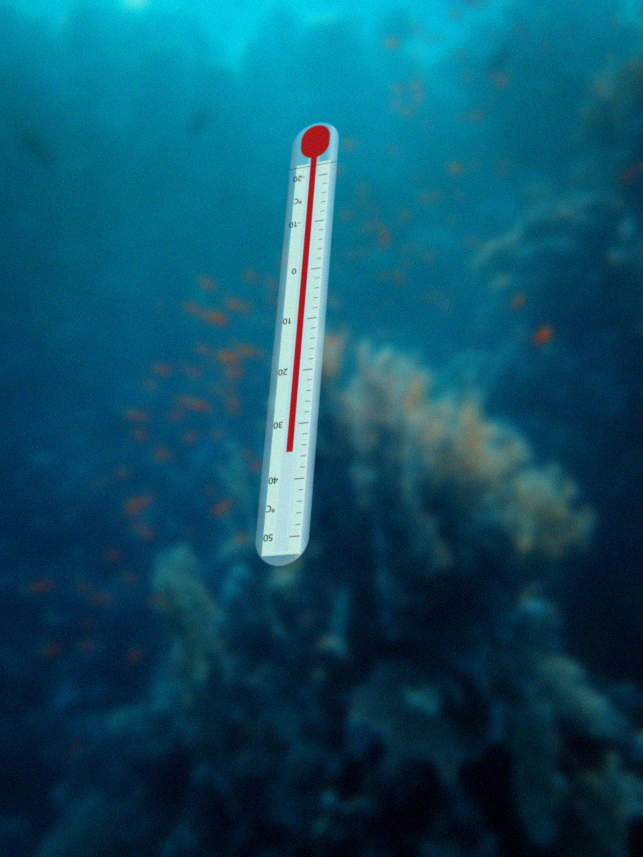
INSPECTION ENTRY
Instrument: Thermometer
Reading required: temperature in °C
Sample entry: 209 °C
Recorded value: 35 °C
